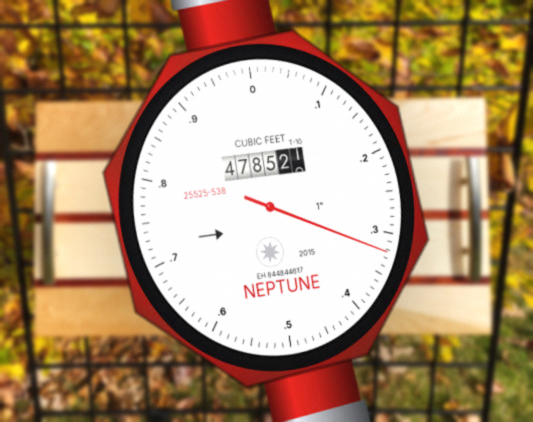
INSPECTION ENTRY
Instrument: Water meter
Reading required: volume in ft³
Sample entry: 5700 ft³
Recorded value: 478521.32 ft³
